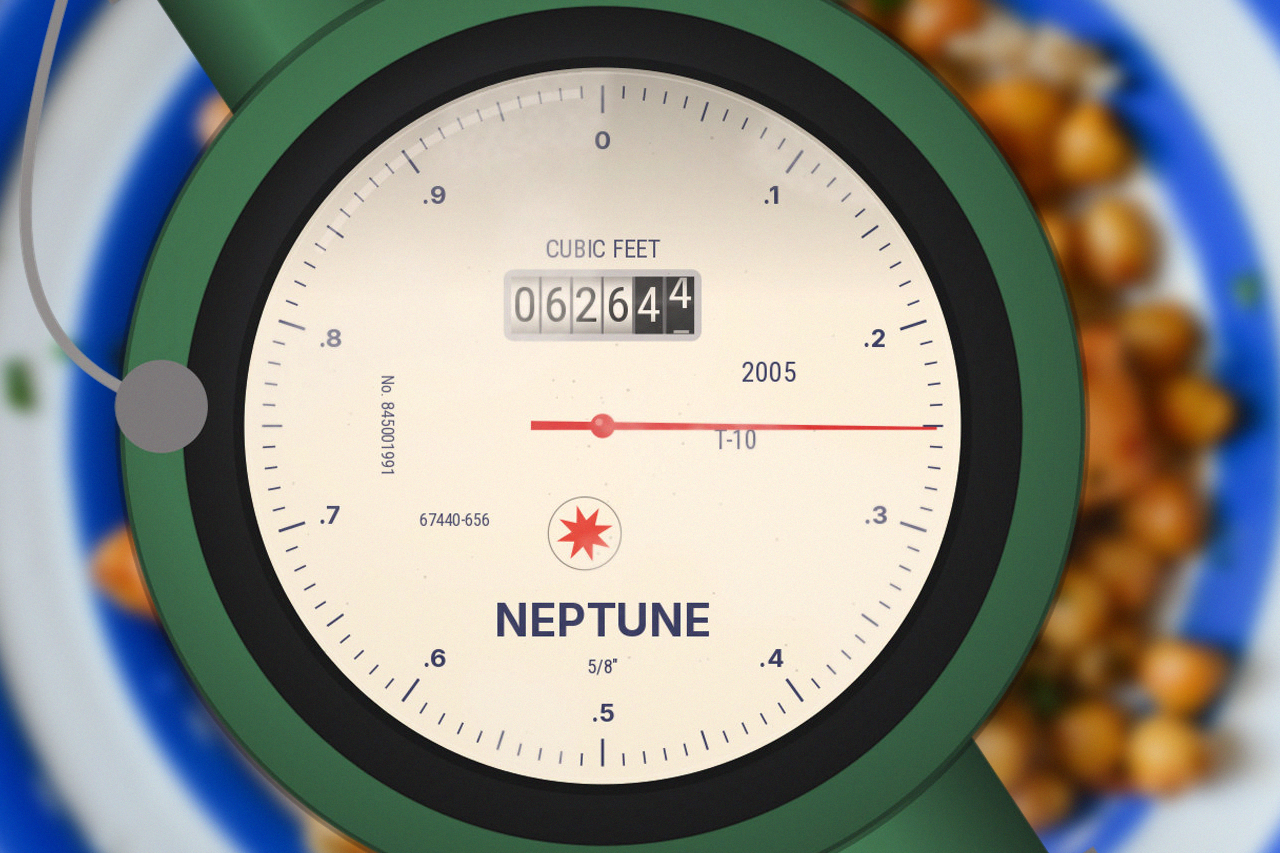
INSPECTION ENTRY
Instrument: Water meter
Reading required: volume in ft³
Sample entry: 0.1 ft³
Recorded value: 62644.25 ft³
